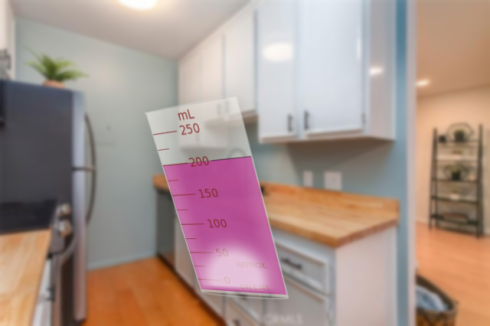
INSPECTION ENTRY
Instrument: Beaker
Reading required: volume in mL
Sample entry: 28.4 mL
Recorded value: 200 mL
